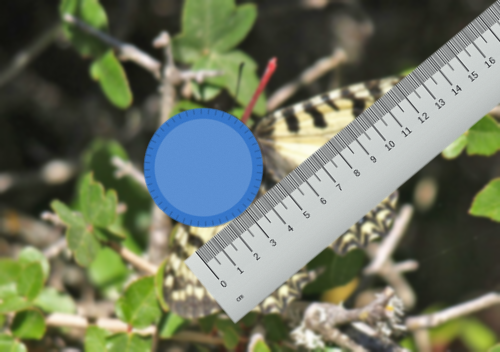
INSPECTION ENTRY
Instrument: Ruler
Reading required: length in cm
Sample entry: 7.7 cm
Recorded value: 5.5 cm
